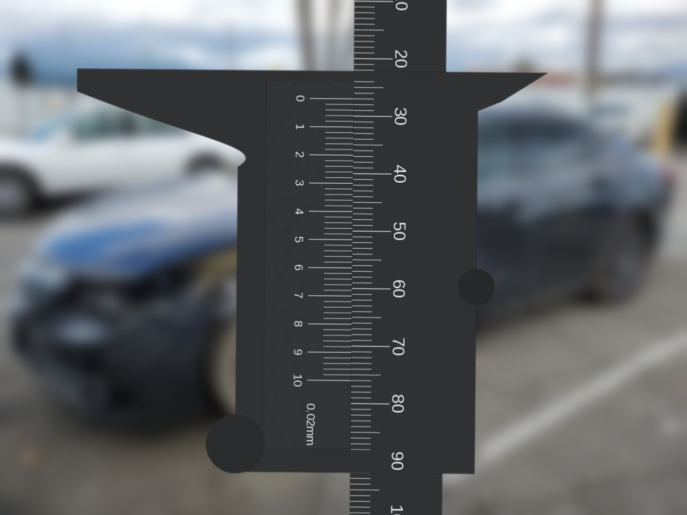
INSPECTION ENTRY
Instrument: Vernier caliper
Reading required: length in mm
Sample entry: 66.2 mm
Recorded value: 27.0 mm
